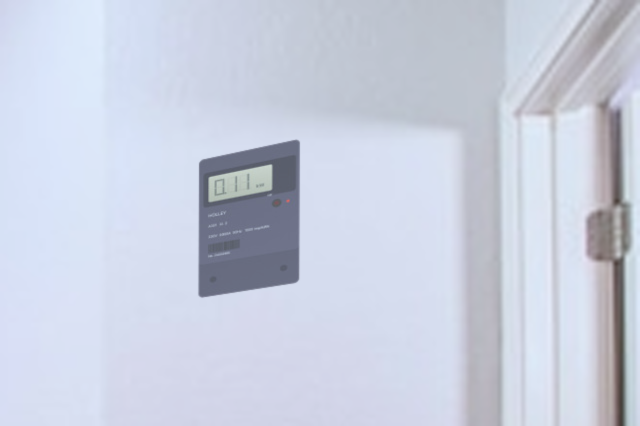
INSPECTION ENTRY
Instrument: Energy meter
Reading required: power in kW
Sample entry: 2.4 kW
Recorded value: 0.11 kW
